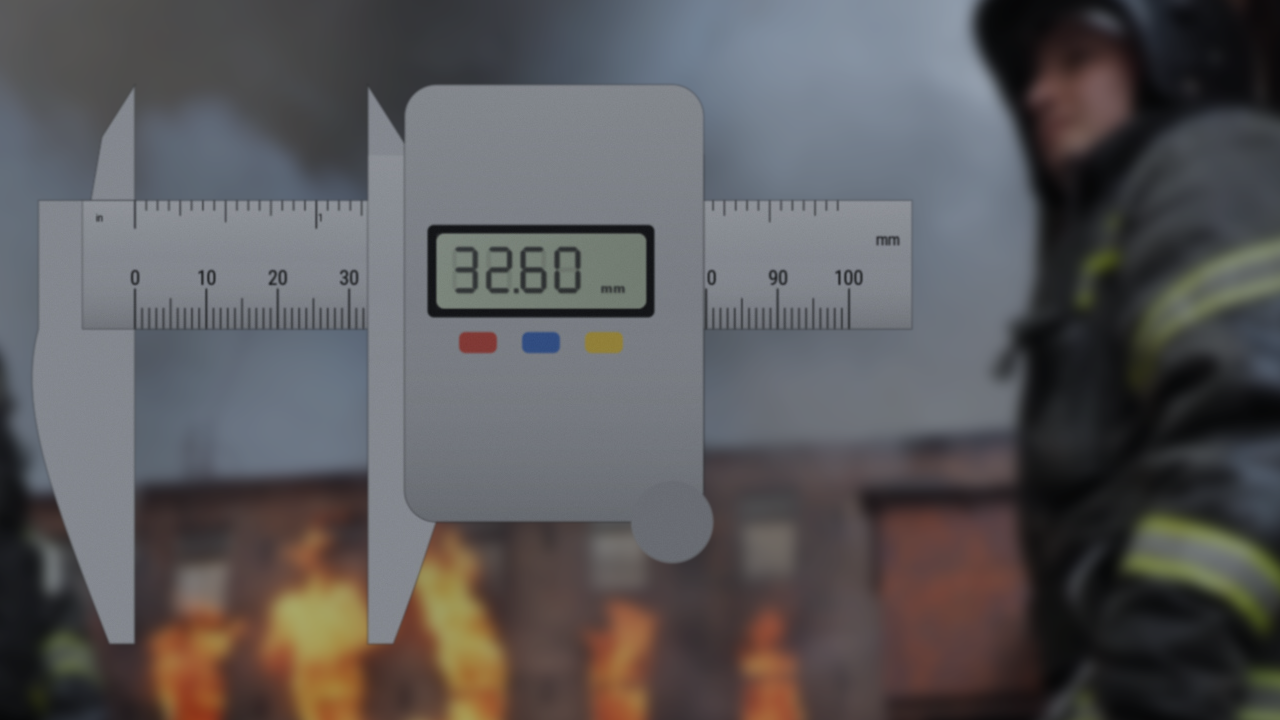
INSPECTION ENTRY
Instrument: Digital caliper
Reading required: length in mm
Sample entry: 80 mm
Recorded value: 32.60 mm
